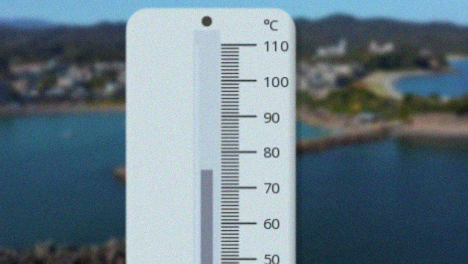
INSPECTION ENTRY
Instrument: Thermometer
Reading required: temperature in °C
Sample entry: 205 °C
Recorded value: 75 °C
